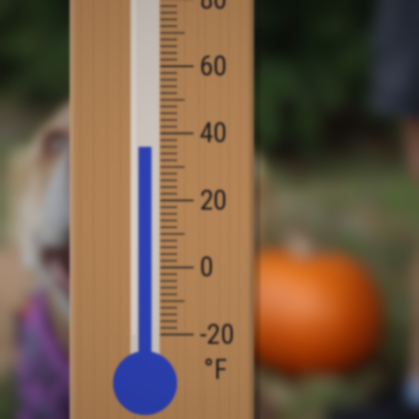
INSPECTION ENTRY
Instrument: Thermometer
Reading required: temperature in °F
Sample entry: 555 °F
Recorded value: 36 °F
